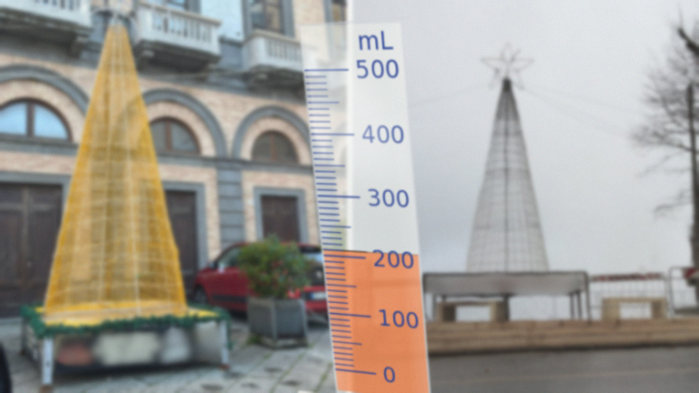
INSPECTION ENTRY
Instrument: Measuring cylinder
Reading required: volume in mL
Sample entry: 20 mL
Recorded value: 210 mL
